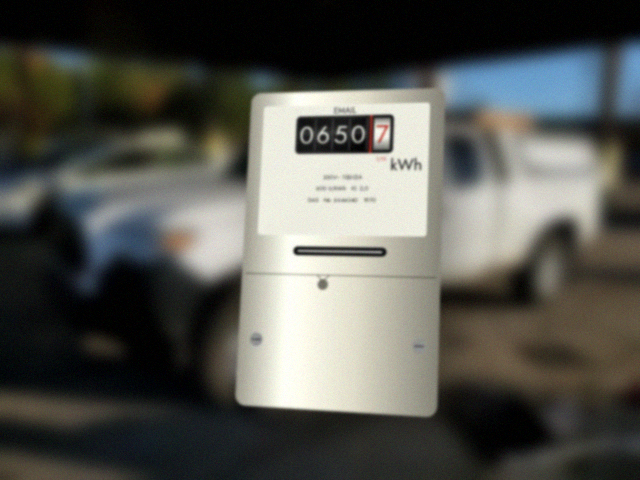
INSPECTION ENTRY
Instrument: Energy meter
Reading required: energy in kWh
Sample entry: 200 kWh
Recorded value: 650.7 kWh
